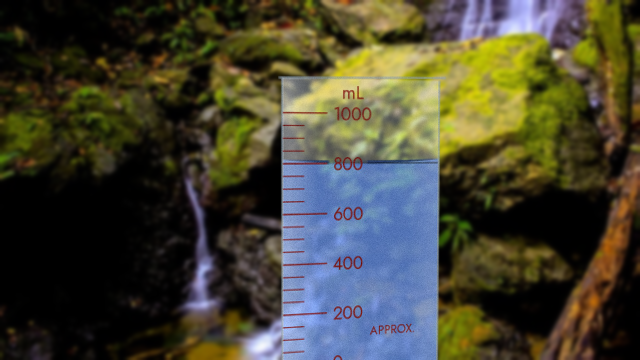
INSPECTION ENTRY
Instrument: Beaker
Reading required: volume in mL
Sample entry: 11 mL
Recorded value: 800 mL
